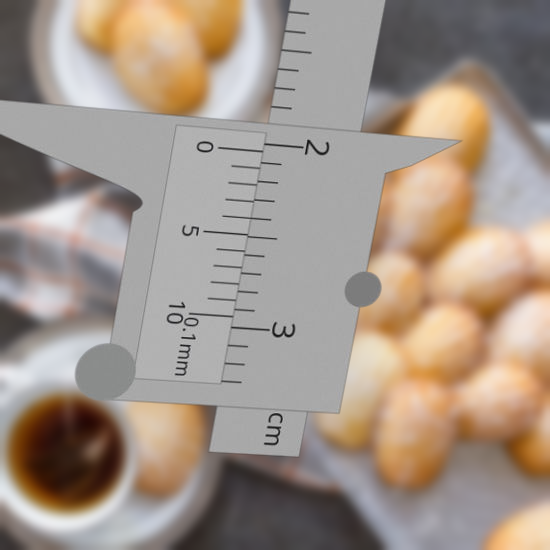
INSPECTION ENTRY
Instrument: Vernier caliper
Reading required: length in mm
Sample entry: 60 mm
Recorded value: 20.4 mm
